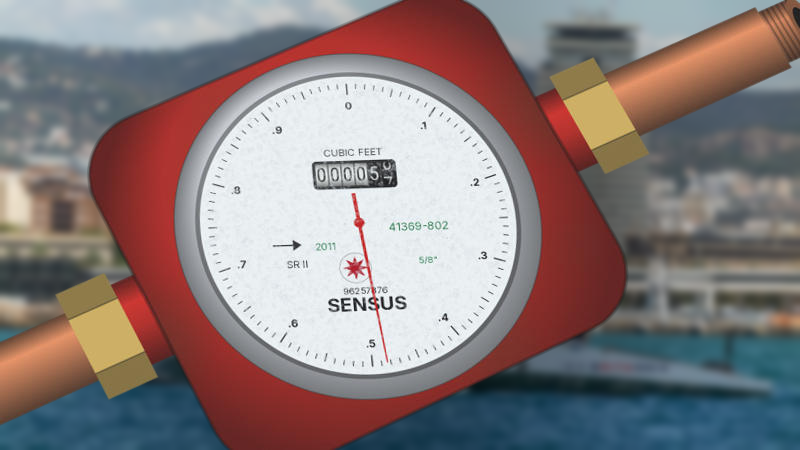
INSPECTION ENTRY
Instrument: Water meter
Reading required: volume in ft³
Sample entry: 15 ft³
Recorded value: 56.48 ft³
